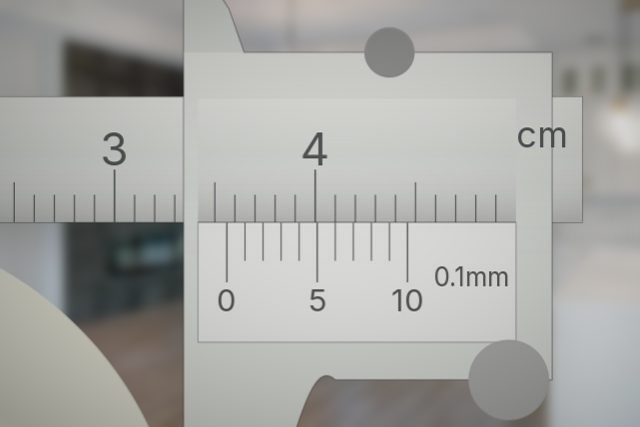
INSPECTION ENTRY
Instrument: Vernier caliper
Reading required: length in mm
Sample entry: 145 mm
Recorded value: 35.6 mm
